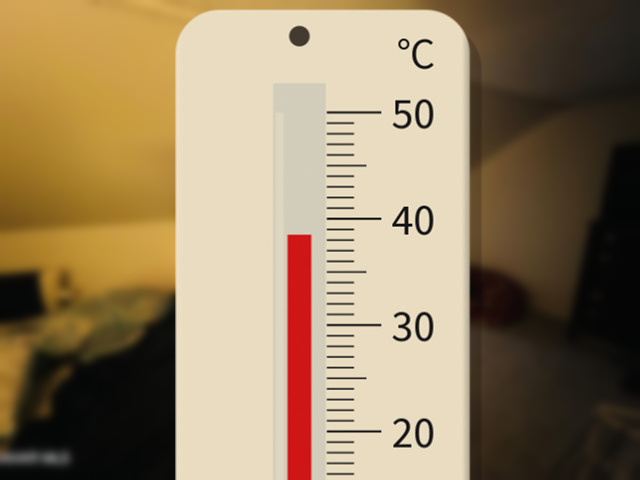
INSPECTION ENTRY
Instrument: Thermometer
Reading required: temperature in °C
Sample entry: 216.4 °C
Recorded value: 38.5 °C
